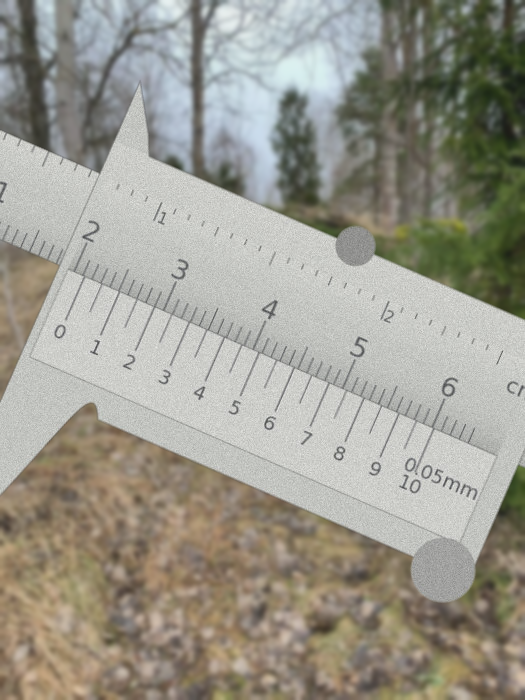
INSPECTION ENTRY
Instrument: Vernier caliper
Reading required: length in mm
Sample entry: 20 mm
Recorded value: 21.2 mm
